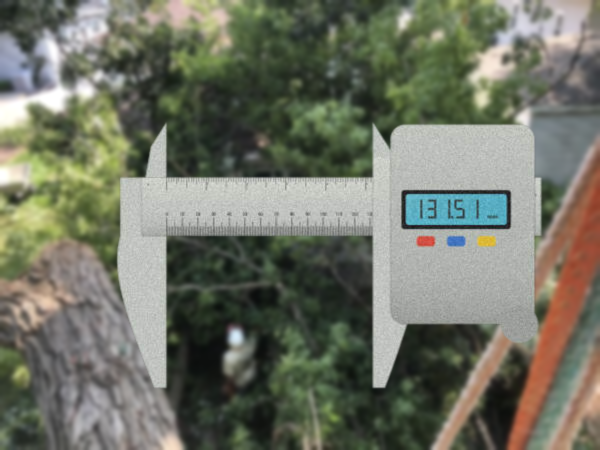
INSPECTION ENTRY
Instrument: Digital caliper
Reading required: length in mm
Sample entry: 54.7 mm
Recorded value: 131.51 mm
